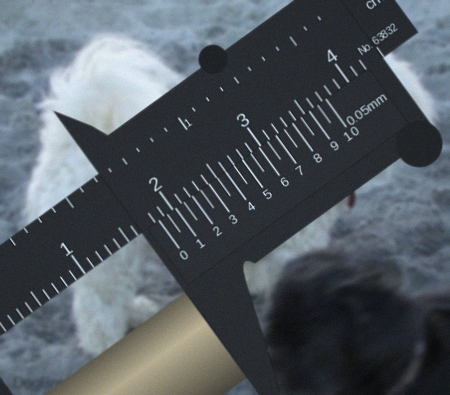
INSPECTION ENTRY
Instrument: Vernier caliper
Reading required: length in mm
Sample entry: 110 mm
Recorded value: 18.4 mm
